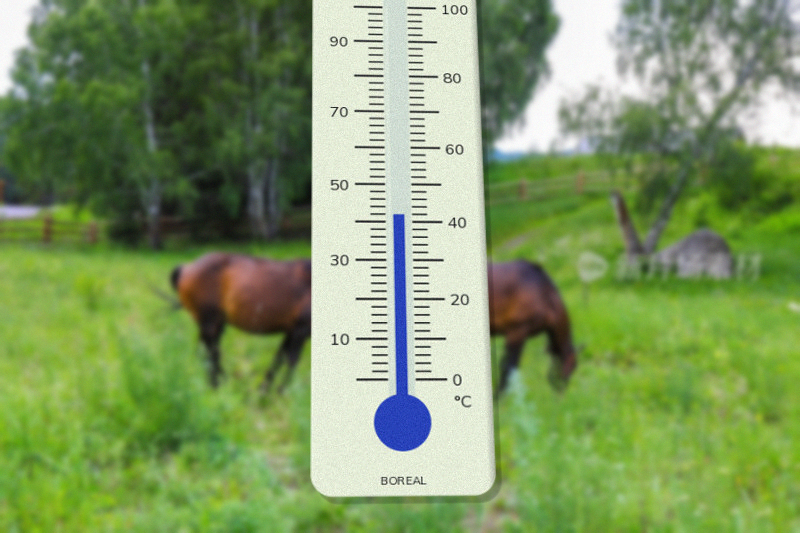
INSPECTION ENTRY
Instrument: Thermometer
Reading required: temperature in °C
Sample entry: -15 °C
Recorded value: 42 °C
